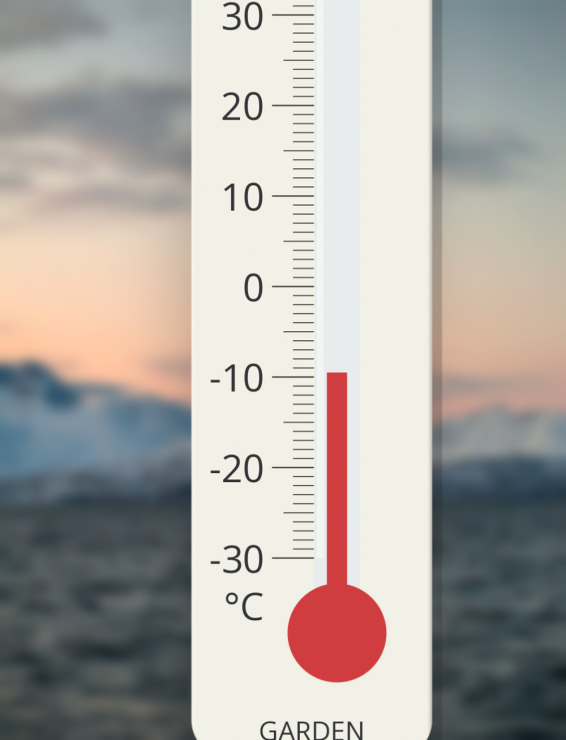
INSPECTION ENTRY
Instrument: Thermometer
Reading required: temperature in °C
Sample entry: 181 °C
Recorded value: -9.5 °C
